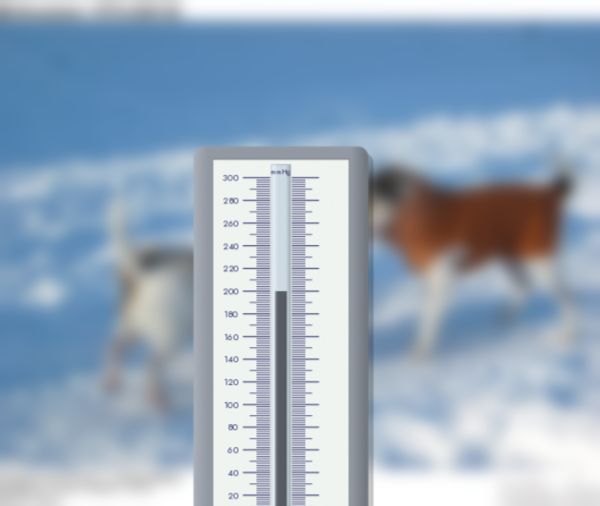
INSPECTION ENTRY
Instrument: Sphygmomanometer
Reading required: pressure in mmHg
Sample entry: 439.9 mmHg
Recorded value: 200 mmHg
